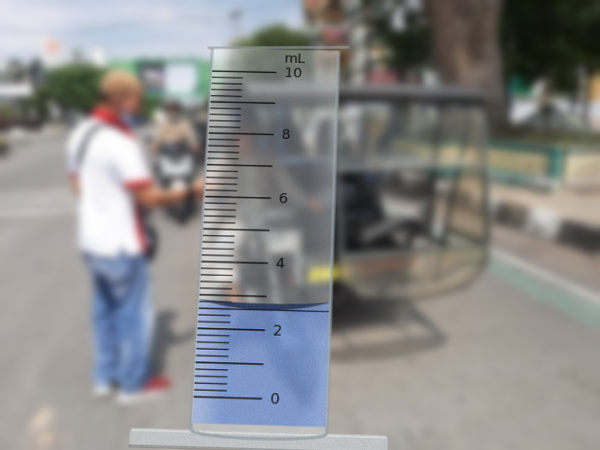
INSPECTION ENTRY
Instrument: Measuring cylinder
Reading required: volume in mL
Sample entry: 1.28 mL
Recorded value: 2.6 mL
